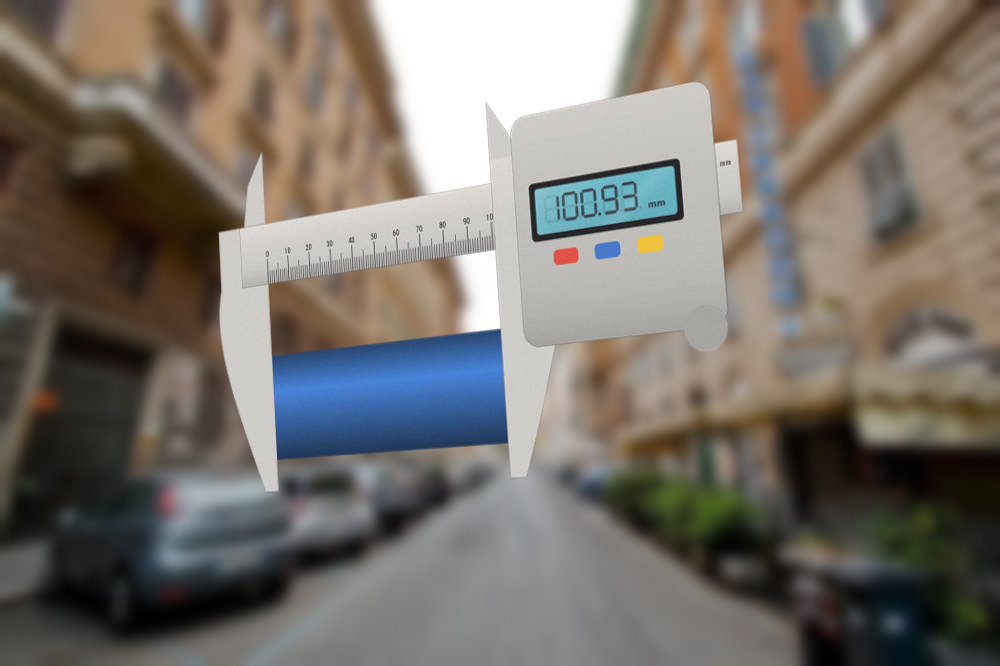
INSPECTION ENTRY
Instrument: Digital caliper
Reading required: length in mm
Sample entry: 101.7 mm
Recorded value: 100.93 mm
